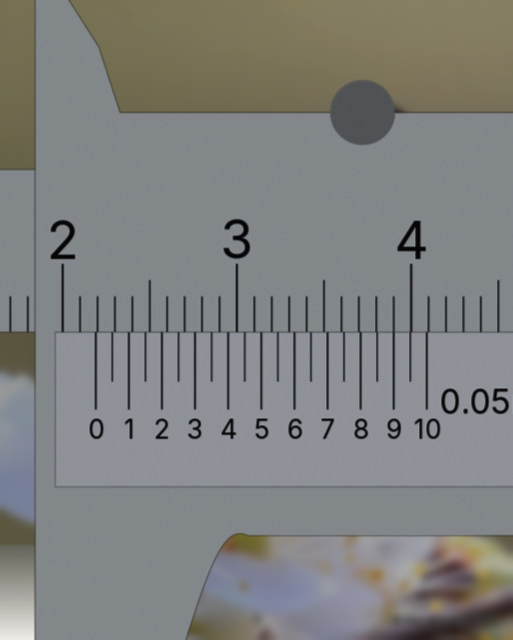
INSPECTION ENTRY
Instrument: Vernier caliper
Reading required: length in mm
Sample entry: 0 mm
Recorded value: 21.9 mm
